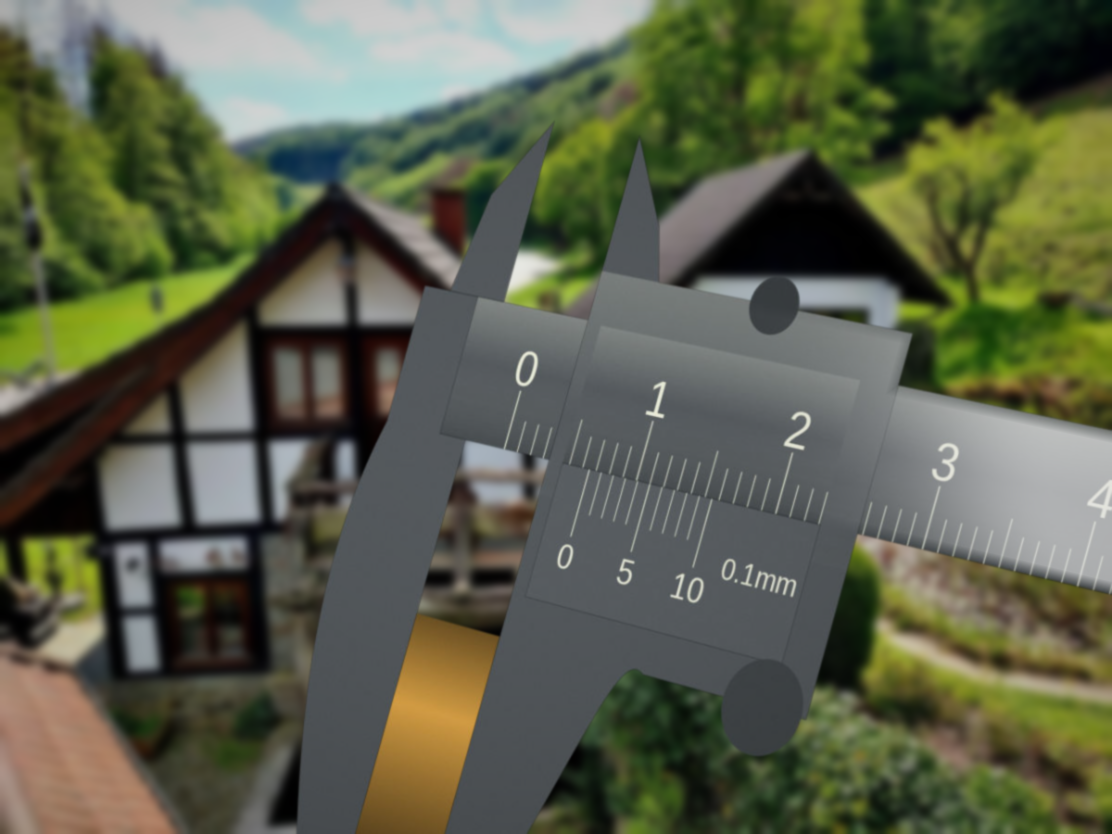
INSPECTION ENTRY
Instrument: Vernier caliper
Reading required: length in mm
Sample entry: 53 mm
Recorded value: 6.5 mm
